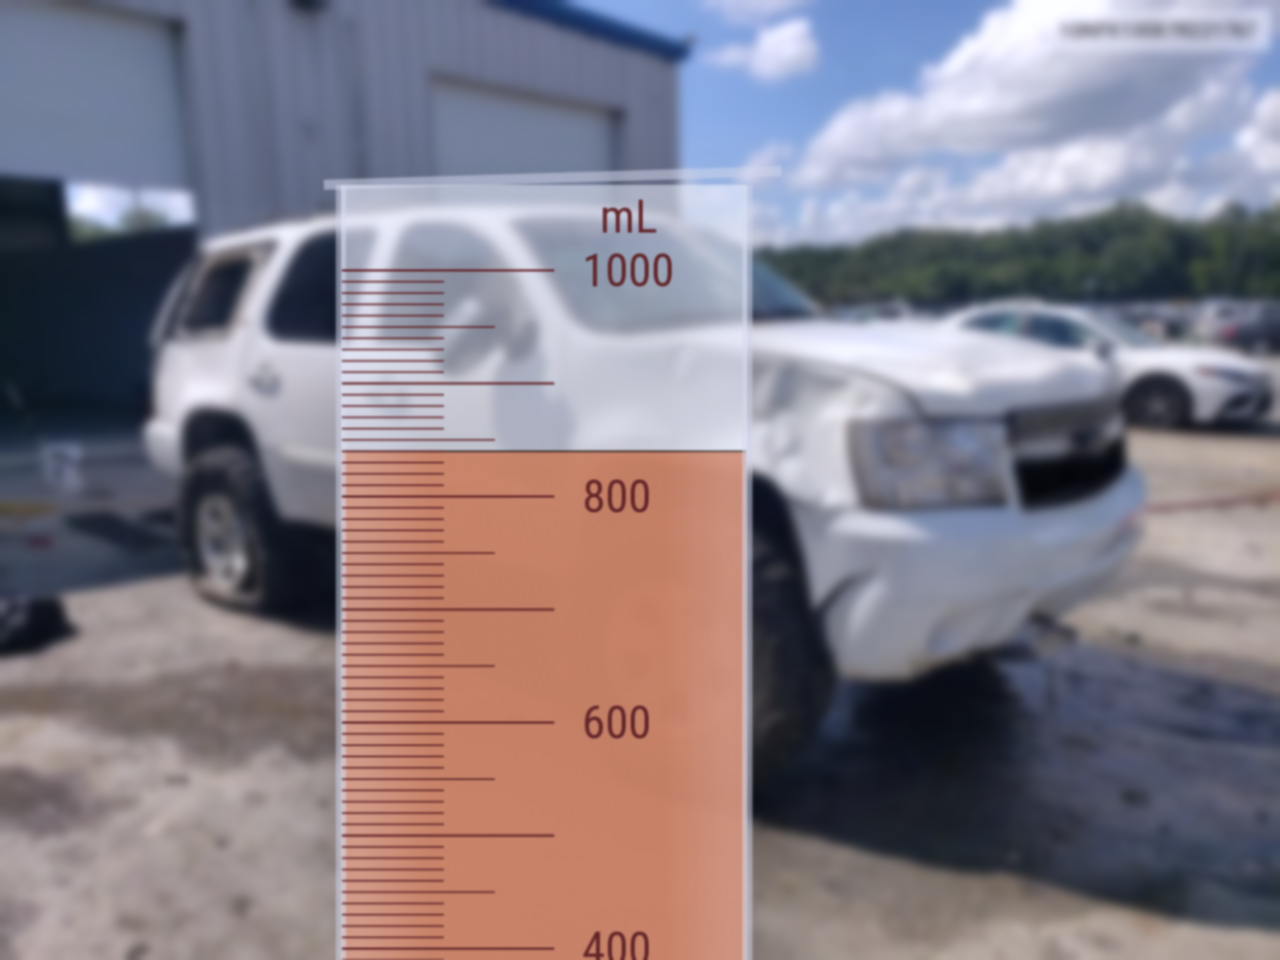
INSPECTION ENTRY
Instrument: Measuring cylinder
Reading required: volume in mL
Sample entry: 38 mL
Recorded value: 840 mL
